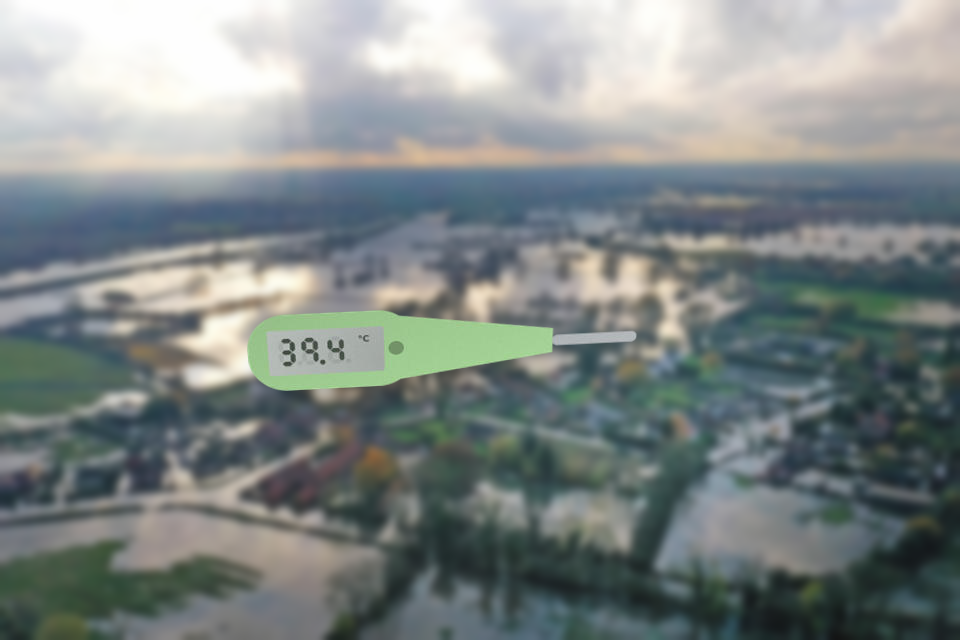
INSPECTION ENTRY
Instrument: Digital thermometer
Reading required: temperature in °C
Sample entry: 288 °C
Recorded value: 39.4 °C
